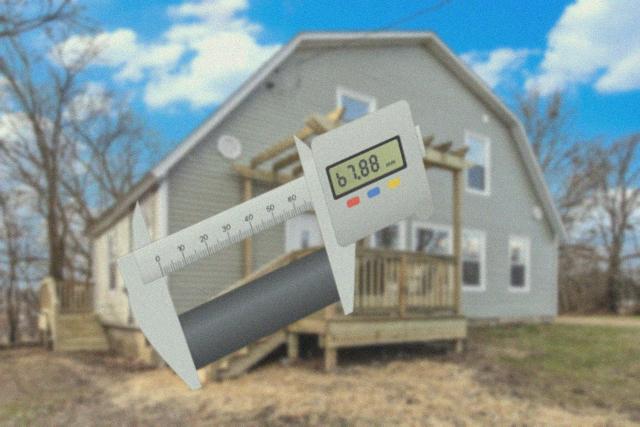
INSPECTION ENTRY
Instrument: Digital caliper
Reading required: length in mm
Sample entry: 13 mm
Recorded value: 67.88 mm
